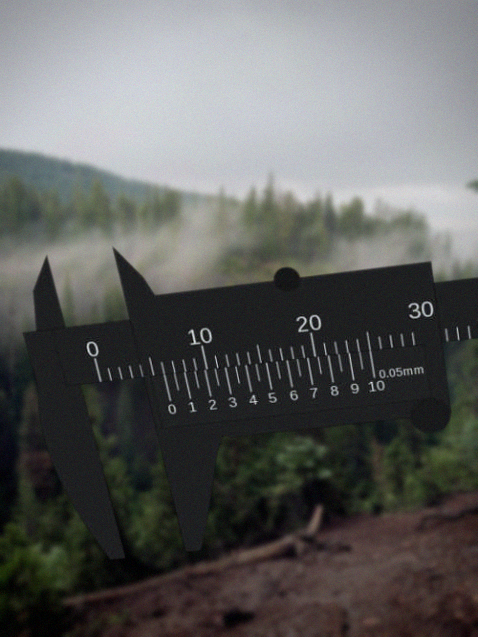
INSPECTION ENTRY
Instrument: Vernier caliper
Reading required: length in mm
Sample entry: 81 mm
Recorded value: 6.0 mm
